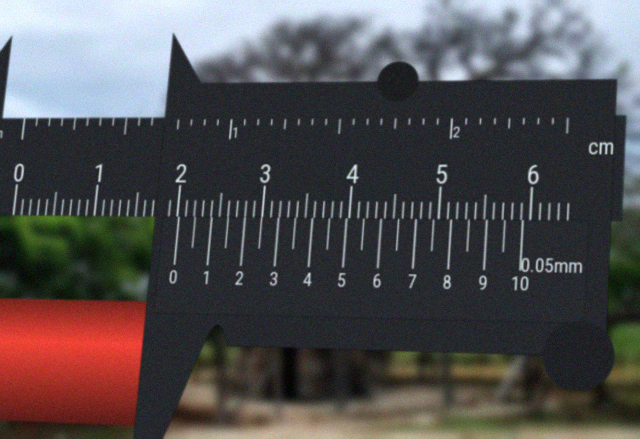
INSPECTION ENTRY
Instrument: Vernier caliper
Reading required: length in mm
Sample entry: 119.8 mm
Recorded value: 20.2 mm
